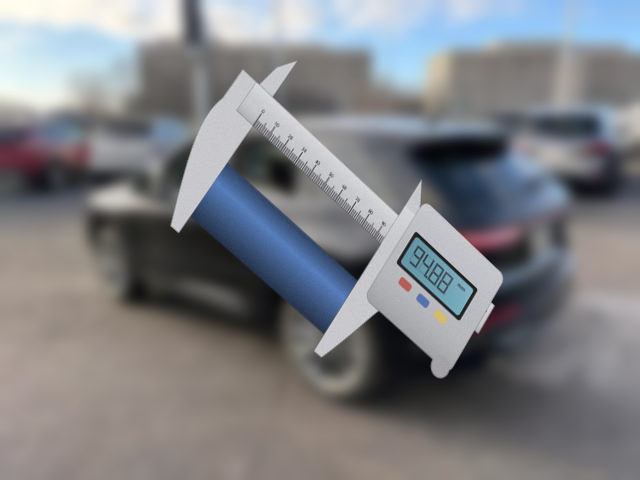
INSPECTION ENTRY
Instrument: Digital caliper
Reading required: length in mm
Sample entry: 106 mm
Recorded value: 94.88 mm
